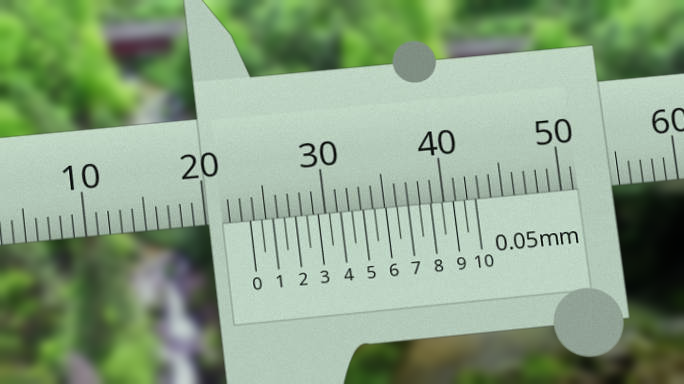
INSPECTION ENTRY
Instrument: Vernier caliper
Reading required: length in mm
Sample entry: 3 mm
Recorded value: 23.7 mm
